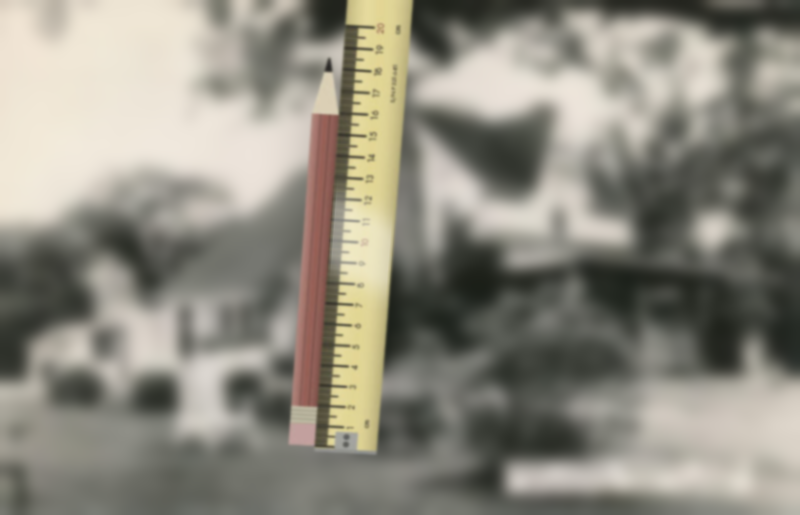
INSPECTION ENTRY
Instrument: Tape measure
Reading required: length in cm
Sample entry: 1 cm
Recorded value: 18.5 cm
